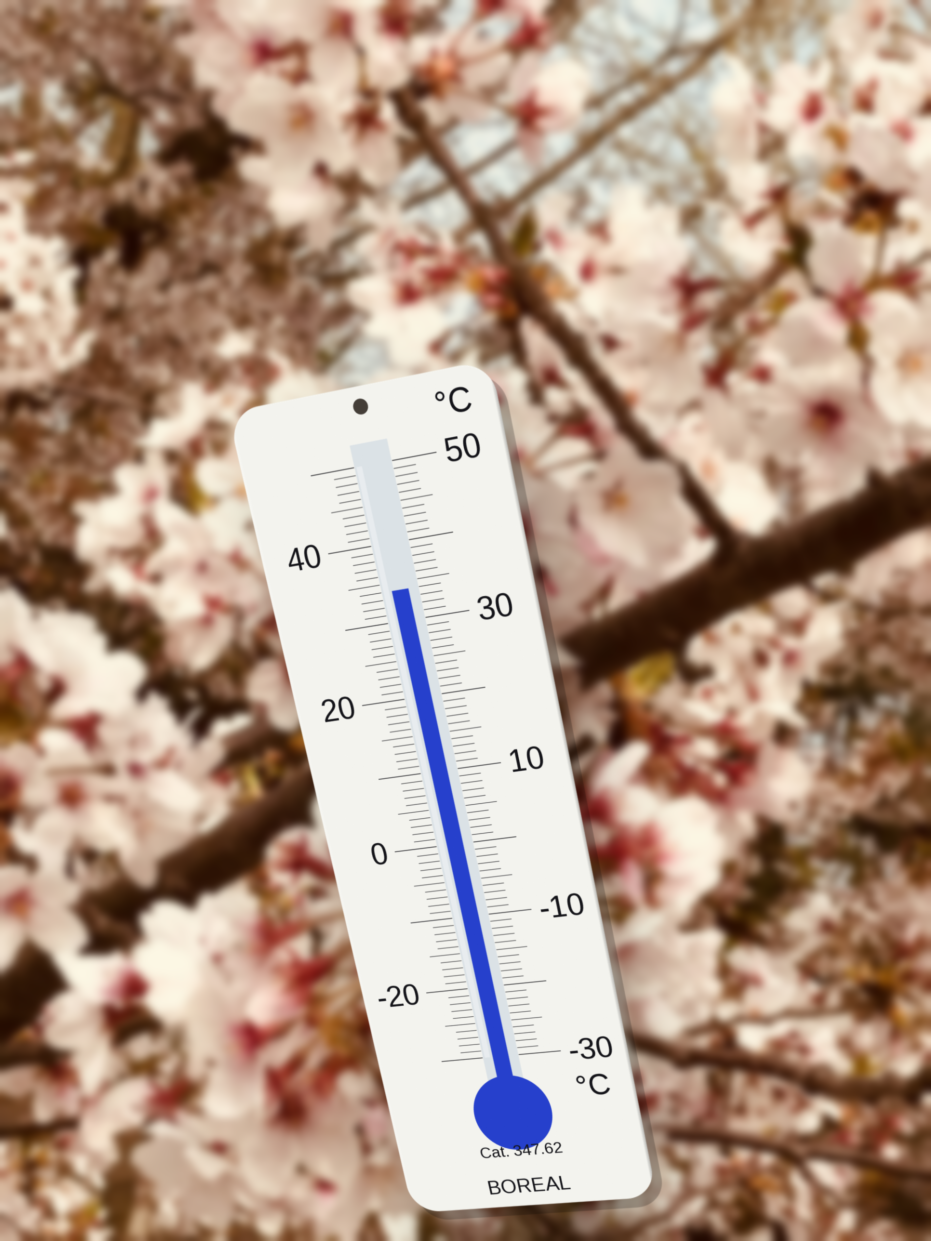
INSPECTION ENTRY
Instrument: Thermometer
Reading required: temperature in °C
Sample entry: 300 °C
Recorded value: 34 °C
